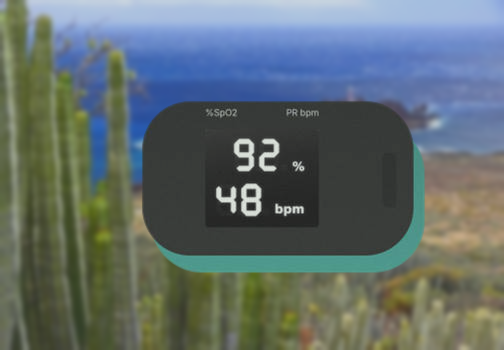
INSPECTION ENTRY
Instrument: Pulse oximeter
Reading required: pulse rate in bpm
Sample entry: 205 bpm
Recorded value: 48 bpm
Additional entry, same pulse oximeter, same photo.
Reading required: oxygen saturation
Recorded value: 92 %
